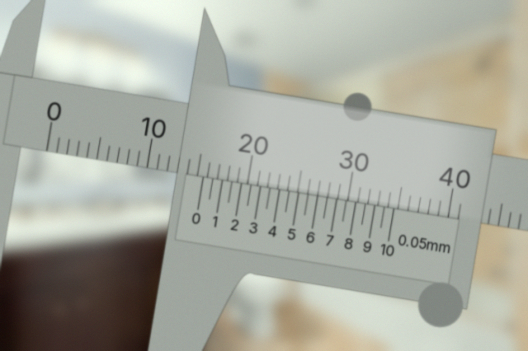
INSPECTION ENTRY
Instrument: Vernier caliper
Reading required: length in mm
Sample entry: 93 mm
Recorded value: 15.6 mm
